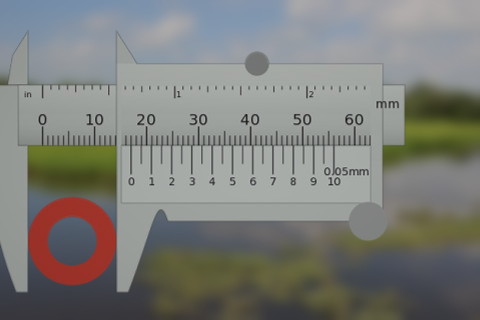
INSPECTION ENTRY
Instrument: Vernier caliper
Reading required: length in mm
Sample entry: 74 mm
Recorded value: 17.0 mm
